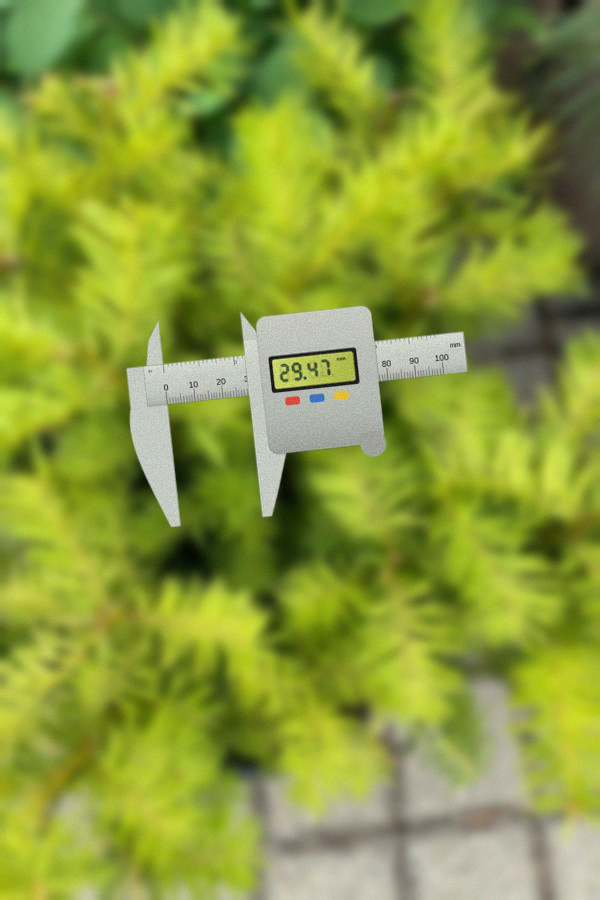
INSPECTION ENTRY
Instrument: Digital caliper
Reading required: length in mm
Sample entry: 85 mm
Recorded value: 29.47 mm
